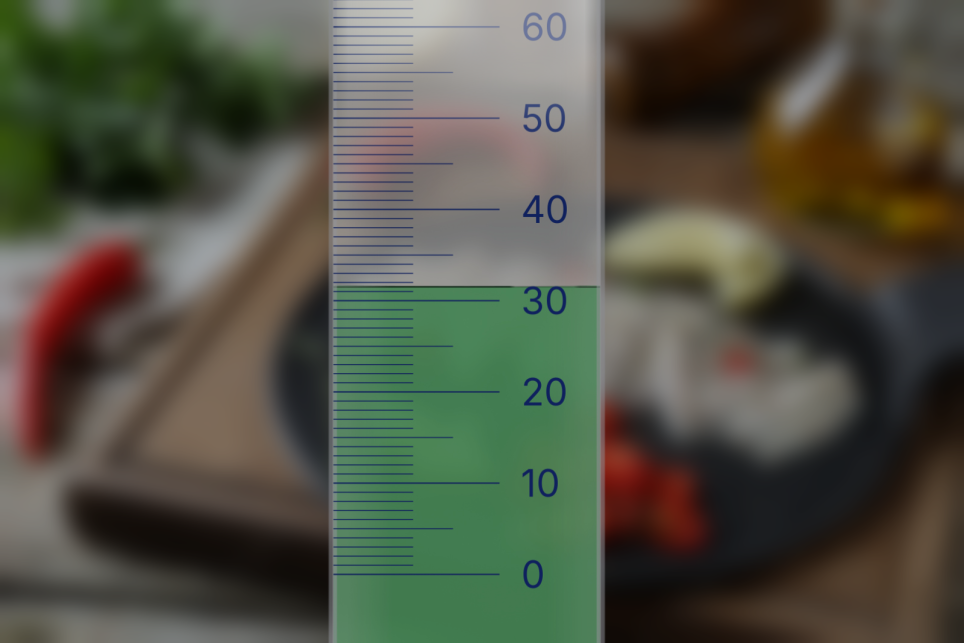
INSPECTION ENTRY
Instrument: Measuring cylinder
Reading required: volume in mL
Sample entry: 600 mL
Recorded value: 31.5 mL
